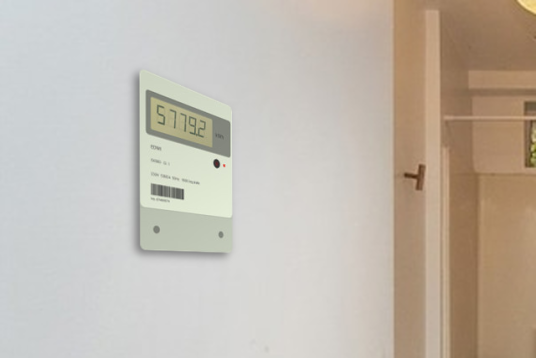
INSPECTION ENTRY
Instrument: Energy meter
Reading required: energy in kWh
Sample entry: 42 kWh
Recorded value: 5779.2 kWh
